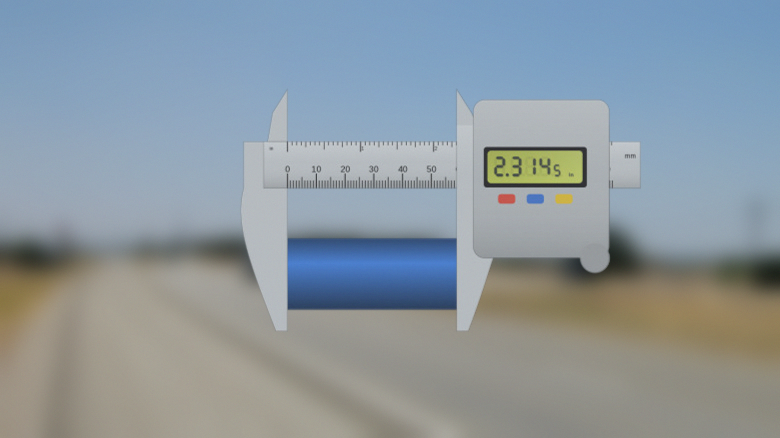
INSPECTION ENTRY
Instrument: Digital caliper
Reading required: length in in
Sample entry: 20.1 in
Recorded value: 2.3145 in
